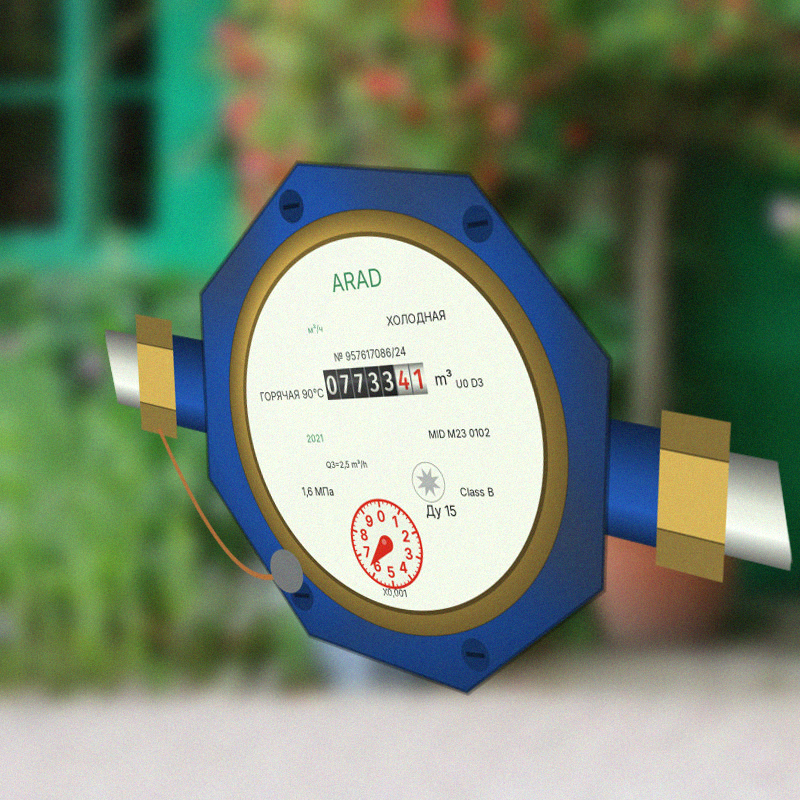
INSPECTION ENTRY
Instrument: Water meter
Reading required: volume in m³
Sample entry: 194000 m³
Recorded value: 7733.416 m³
